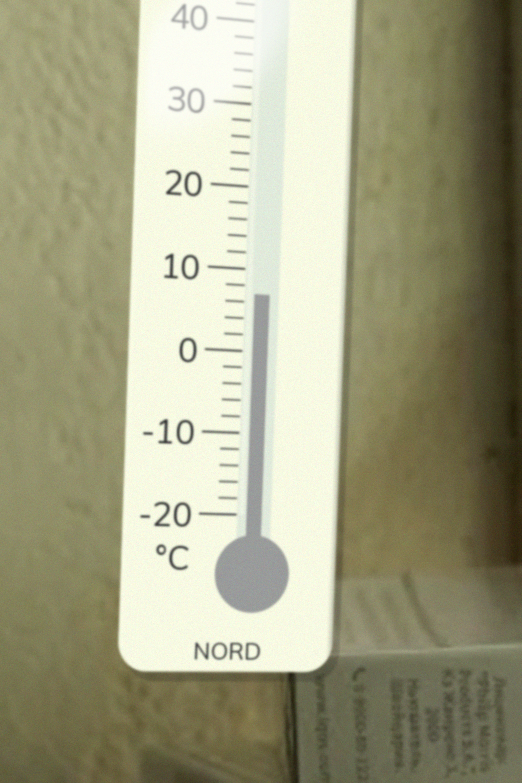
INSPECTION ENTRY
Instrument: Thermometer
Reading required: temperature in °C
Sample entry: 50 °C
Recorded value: 7 °C
